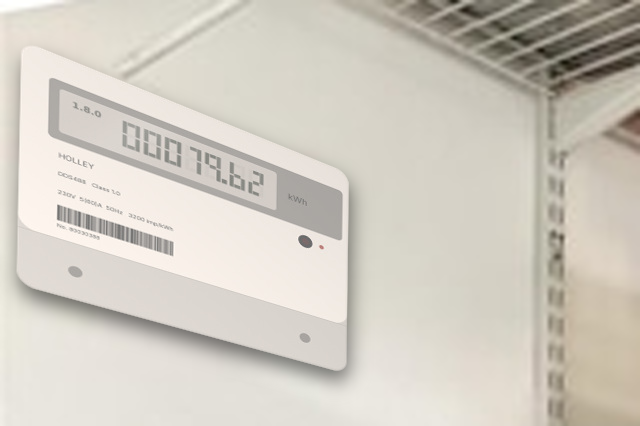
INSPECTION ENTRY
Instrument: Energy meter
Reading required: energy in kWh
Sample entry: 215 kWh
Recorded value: 79.62 kWh
